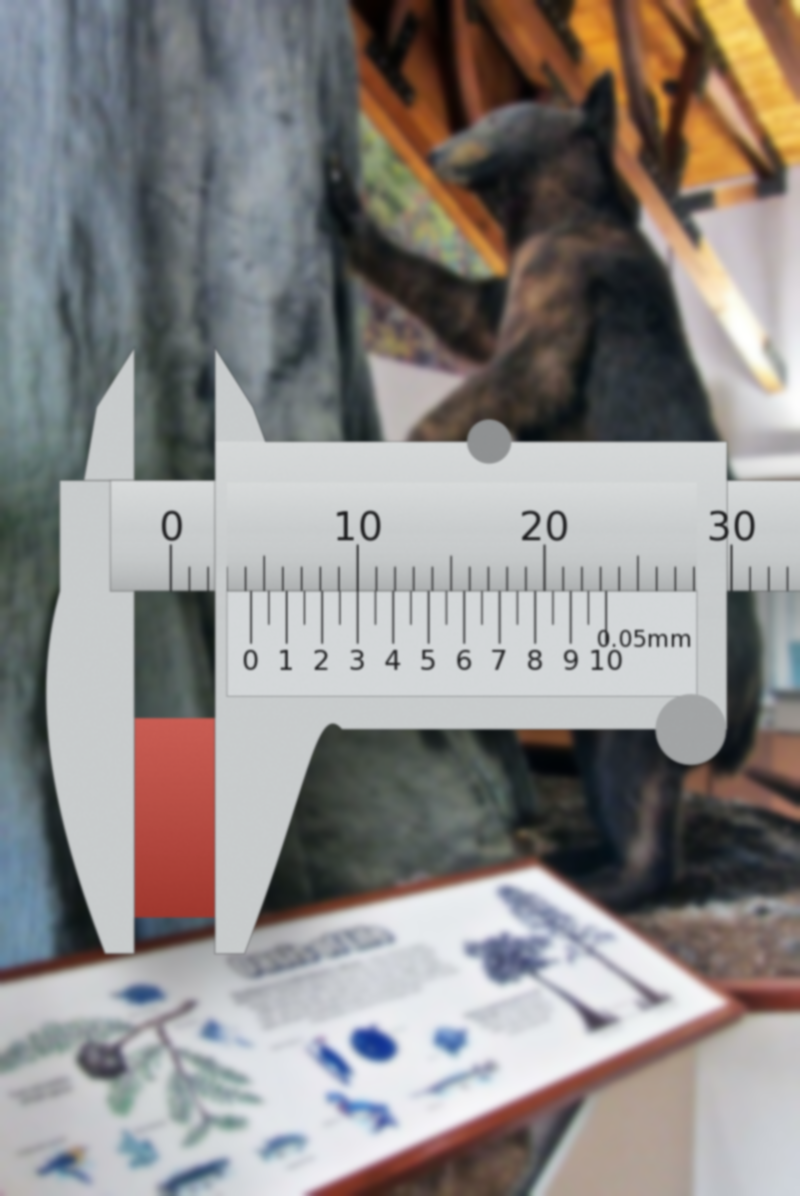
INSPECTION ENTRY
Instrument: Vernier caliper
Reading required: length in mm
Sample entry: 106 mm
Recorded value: 4.3 mm
